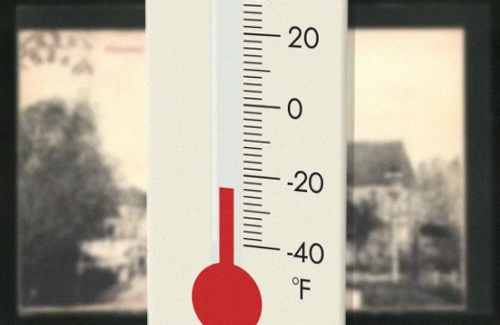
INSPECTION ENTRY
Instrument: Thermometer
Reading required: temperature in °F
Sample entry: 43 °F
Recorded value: -24 °F
